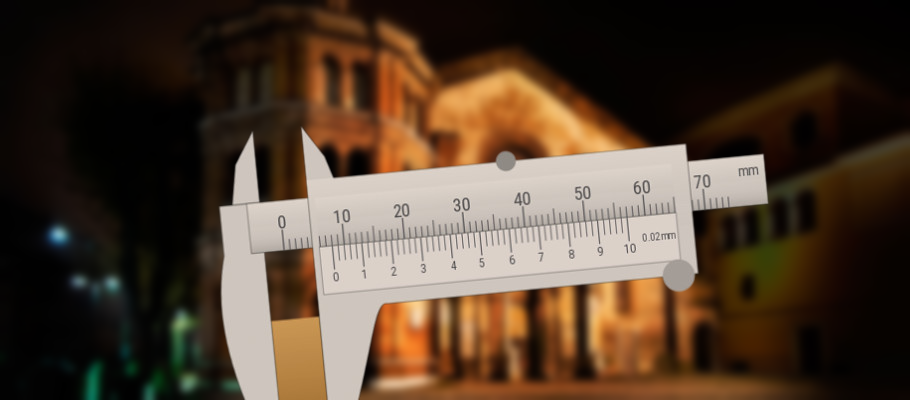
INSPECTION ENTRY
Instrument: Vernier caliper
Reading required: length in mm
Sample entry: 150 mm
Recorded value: 8.0 mm
